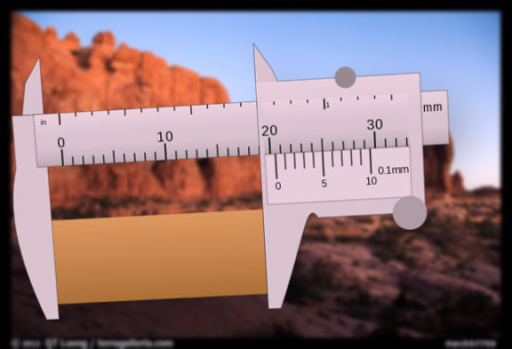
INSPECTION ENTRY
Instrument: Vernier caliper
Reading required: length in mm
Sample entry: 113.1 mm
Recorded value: 20.5 mm
